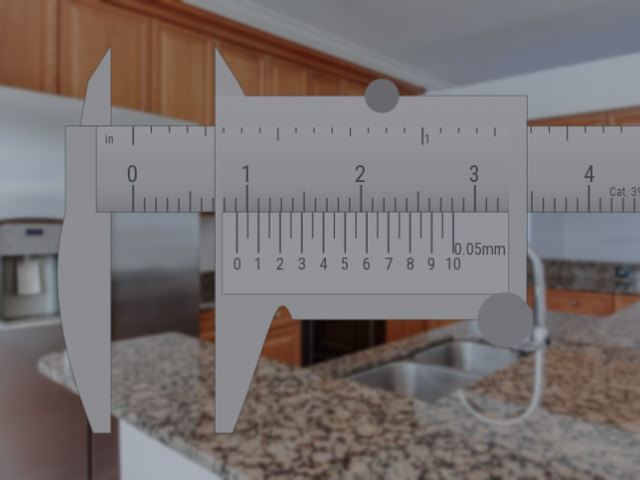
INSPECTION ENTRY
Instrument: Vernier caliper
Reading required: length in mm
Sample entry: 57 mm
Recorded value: 9.1 mm
